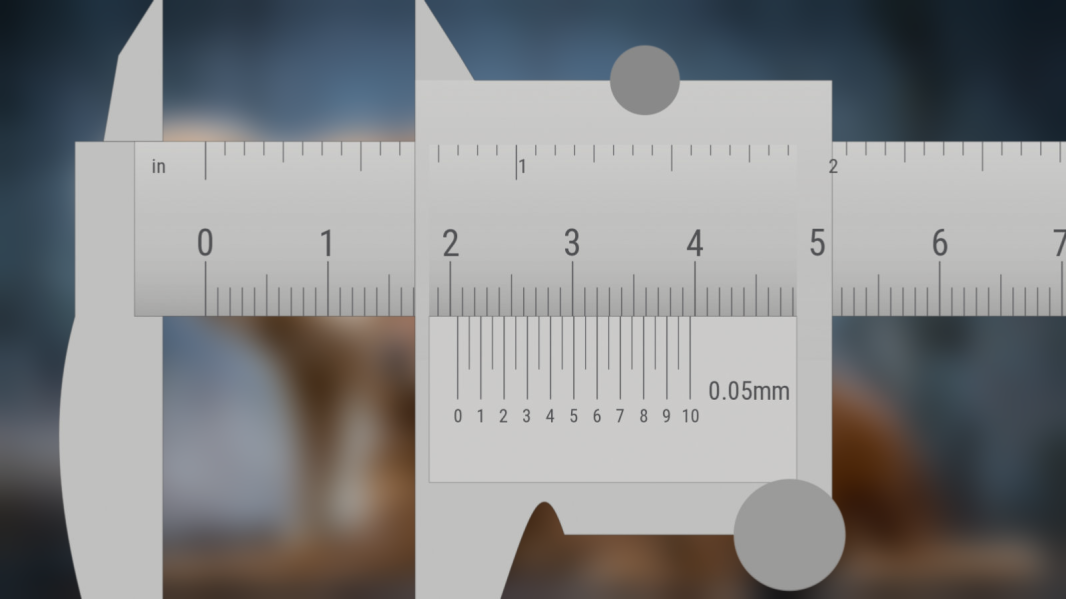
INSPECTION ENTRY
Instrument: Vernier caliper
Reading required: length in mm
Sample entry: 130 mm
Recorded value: 20.6 mm
